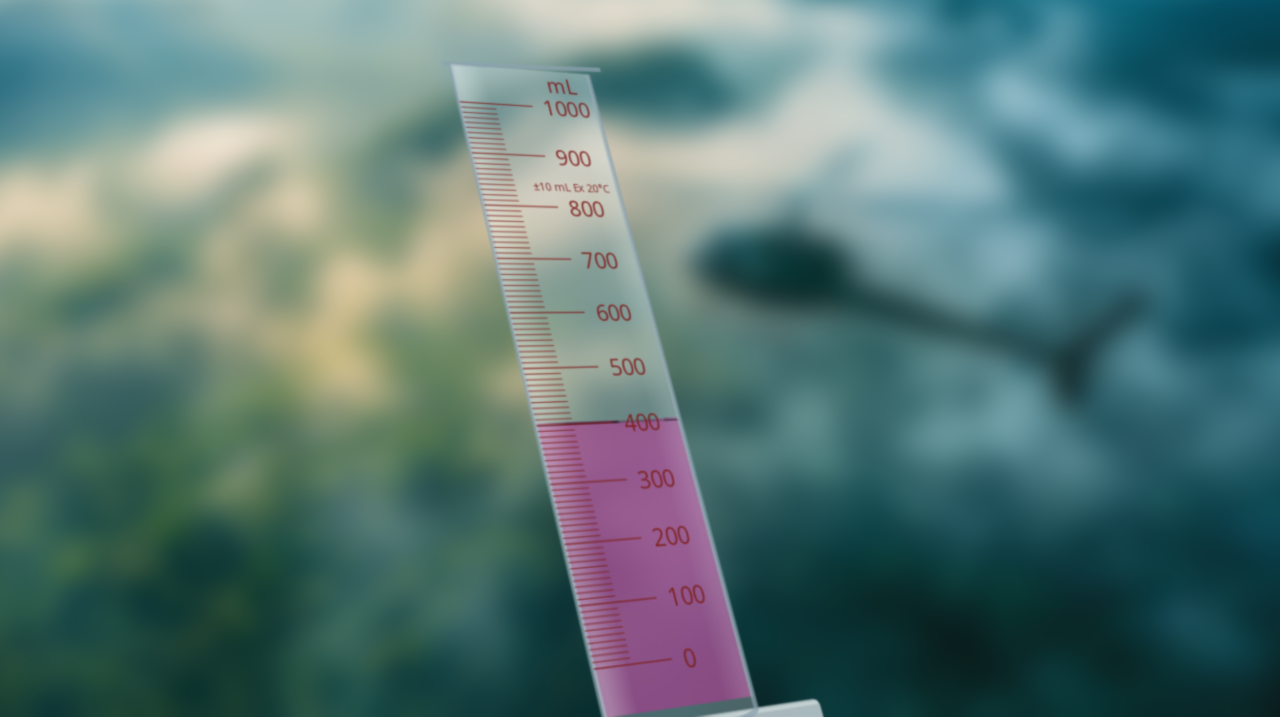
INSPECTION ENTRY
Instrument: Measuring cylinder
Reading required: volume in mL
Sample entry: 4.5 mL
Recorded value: 400 mL
